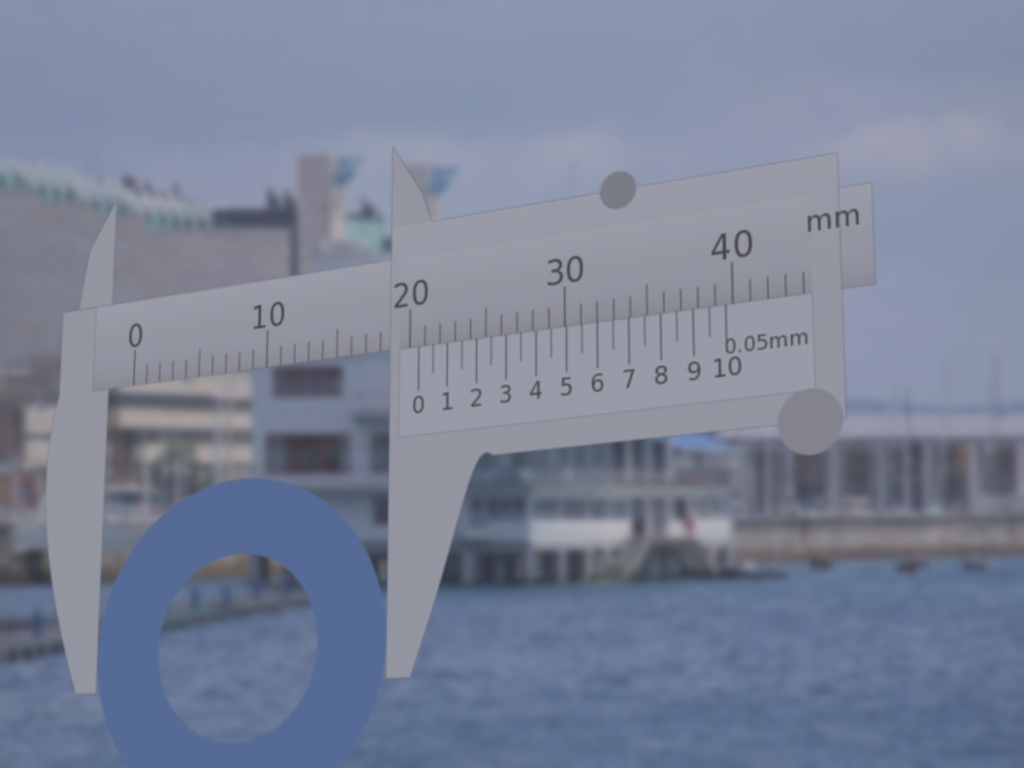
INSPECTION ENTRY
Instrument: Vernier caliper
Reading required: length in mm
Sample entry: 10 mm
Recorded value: 20.6 mm
